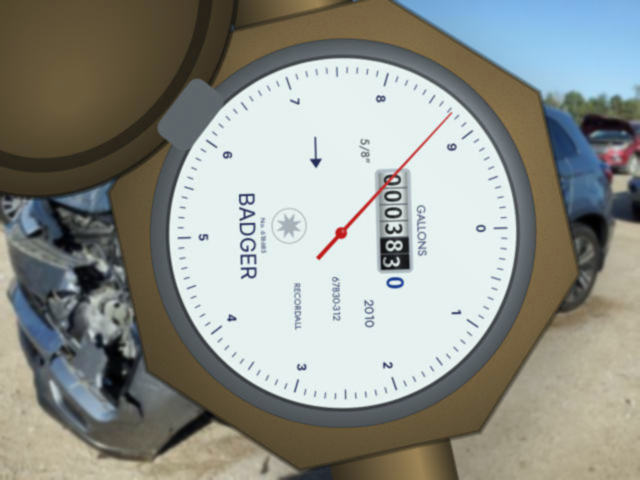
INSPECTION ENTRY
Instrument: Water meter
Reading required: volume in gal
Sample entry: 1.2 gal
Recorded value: 3828.7 gal
